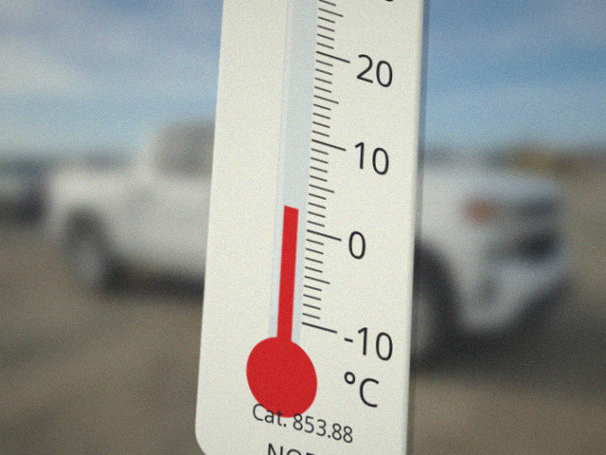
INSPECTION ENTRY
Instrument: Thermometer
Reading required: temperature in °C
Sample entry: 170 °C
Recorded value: 2 °C
